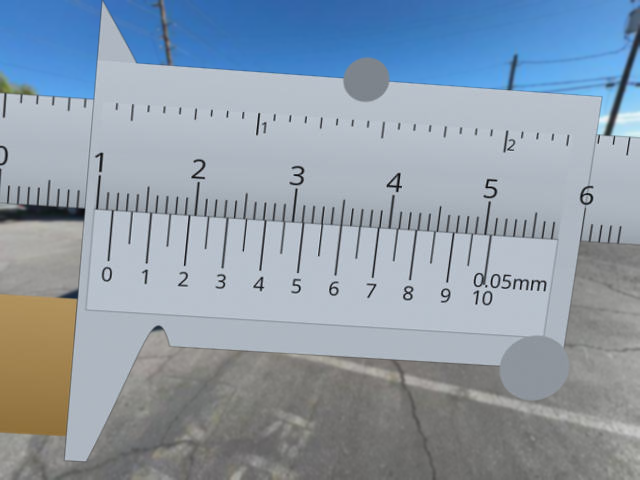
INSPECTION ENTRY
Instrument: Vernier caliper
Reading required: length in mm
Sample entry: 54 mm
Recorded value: 11.6 mm
